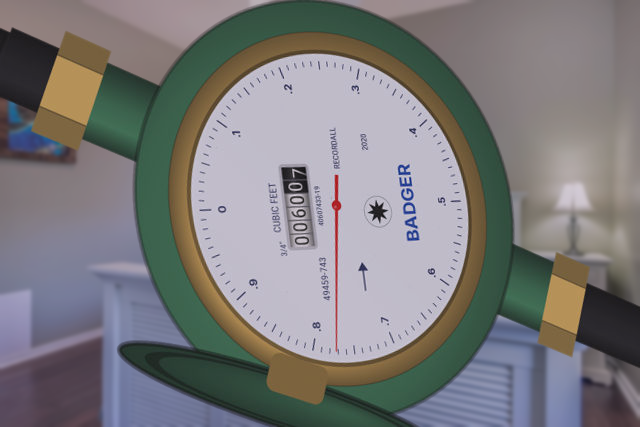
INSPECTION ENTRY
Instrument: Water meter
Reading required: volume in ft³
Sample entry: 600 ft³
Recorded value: 6006.77 ft³
